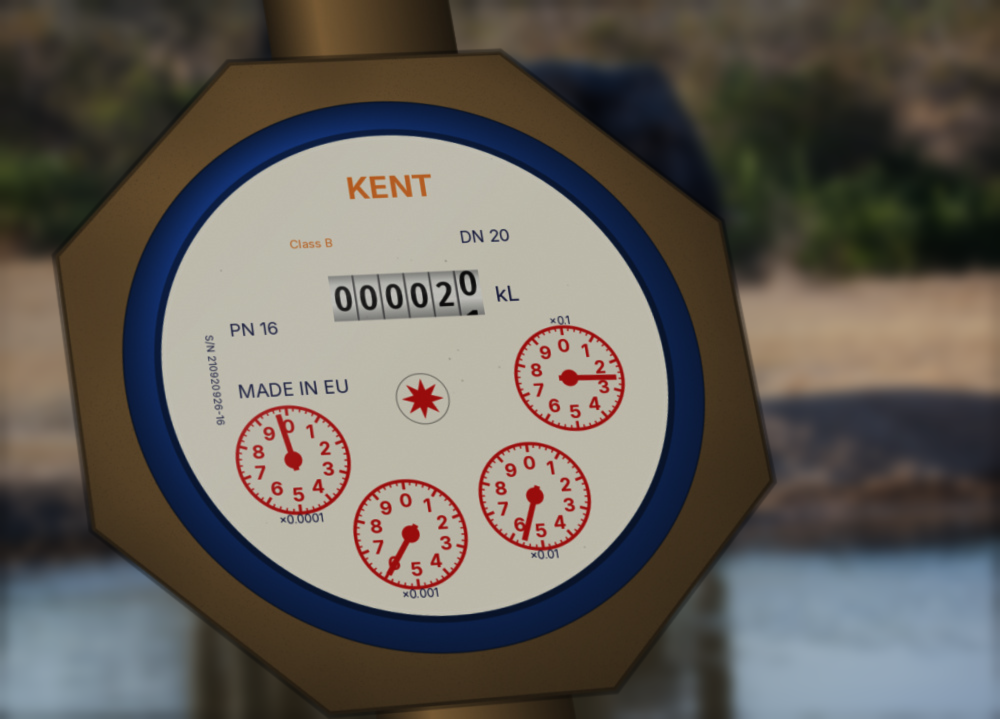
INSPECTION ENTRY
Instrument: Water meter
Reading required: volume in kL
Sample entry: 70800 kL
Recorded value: 20.2559 kL
